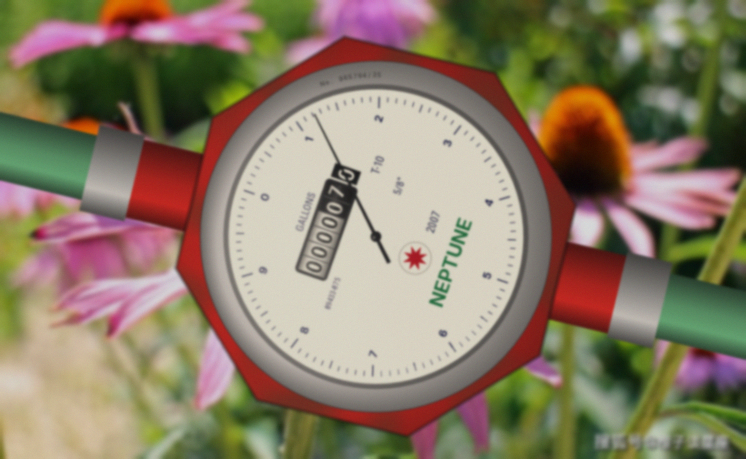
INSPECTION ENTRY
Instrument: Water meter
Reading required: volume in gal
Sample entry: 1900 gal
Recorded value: 71.2 gal
